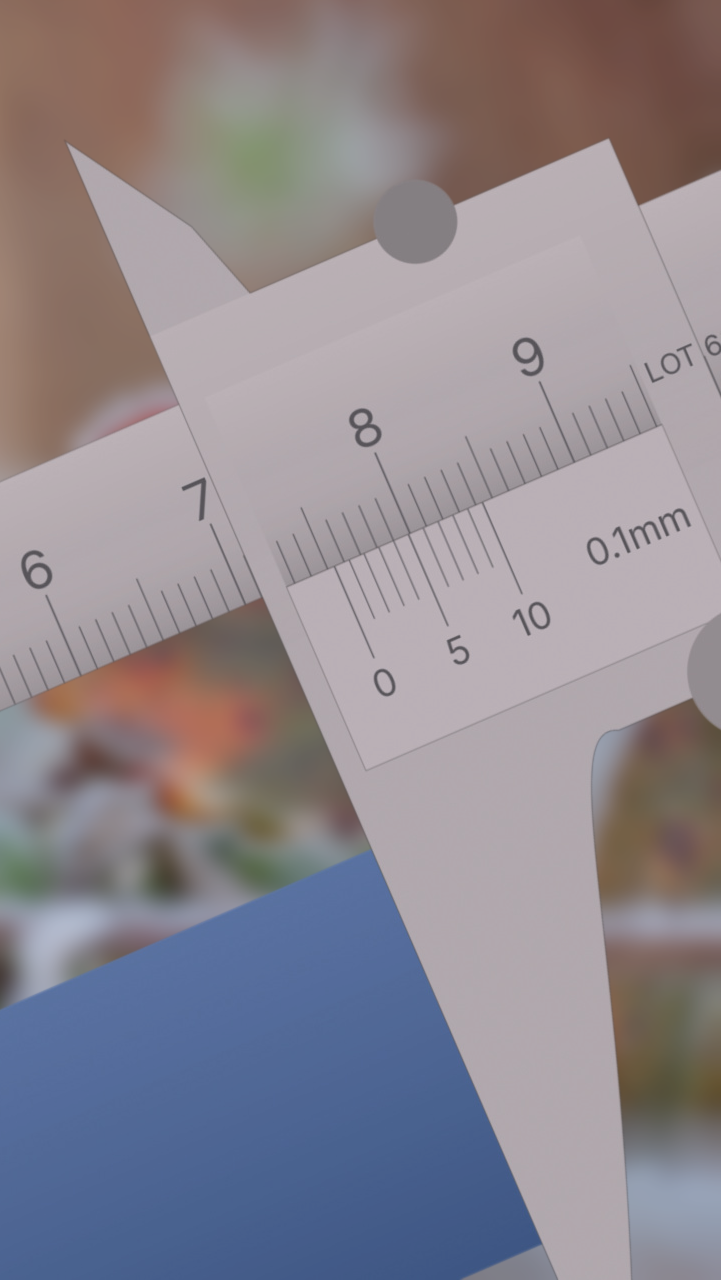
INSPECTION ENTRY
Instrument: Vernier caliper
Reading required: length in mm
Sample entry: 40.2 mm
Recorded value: 75.4 mm
